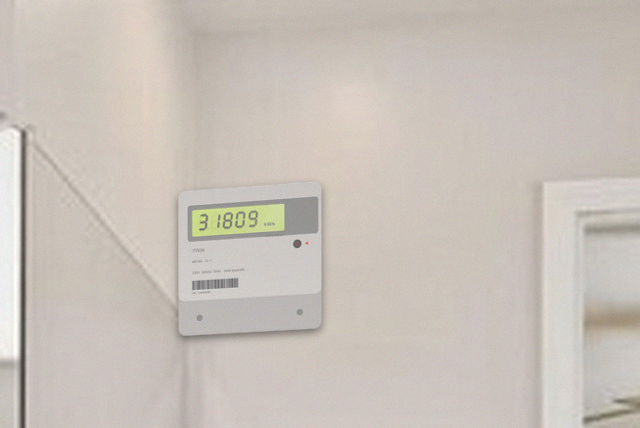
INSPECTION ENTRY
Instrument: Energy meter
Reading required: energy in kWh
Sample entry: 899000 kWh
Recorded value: 31809 kWh
